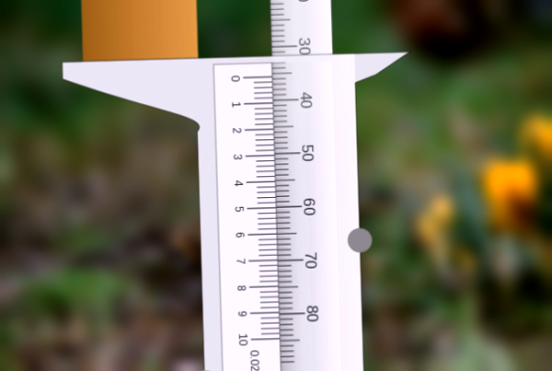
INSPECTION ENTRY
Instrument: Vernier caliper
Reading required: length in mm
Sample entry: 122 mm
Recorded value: 35.6 mm
